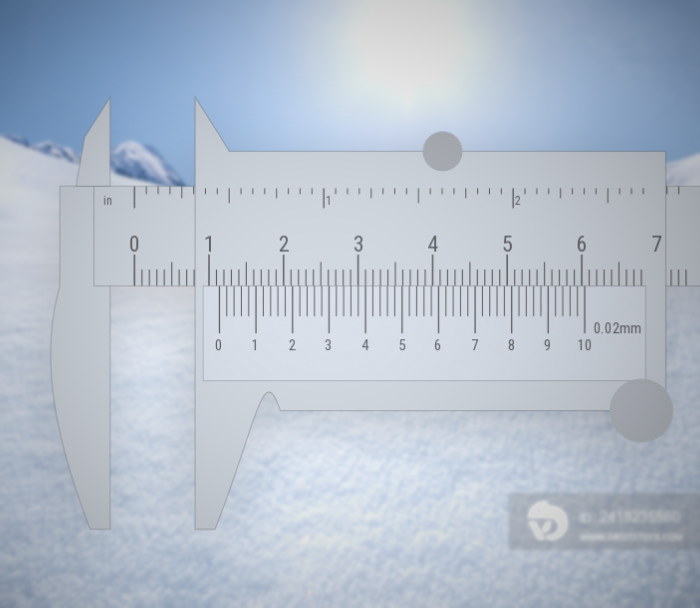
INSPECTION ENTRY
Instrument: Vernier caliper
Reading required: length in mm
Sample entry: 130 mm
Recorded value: 11.4 mm
